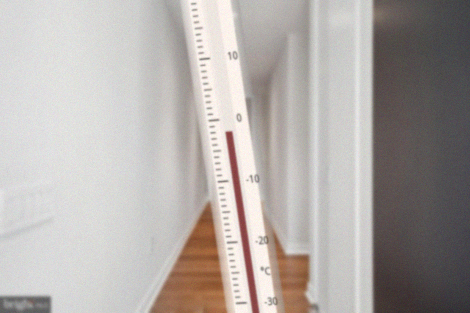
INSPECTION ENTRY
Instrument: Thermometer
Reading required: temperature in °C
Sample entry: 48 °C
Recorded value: -2 °C
